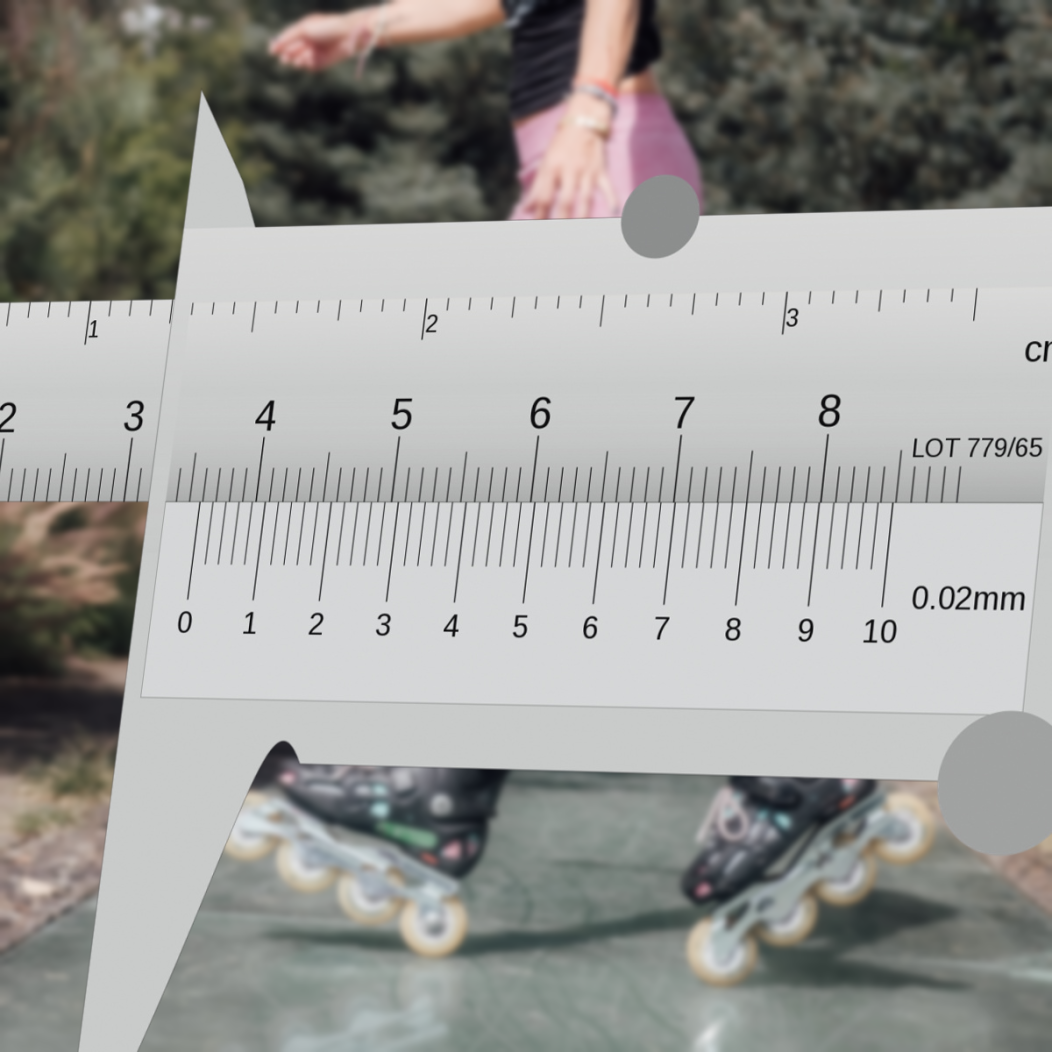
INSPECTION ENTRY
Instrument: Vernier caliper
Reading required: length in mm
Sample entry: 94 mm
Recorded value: 35.8 mm
